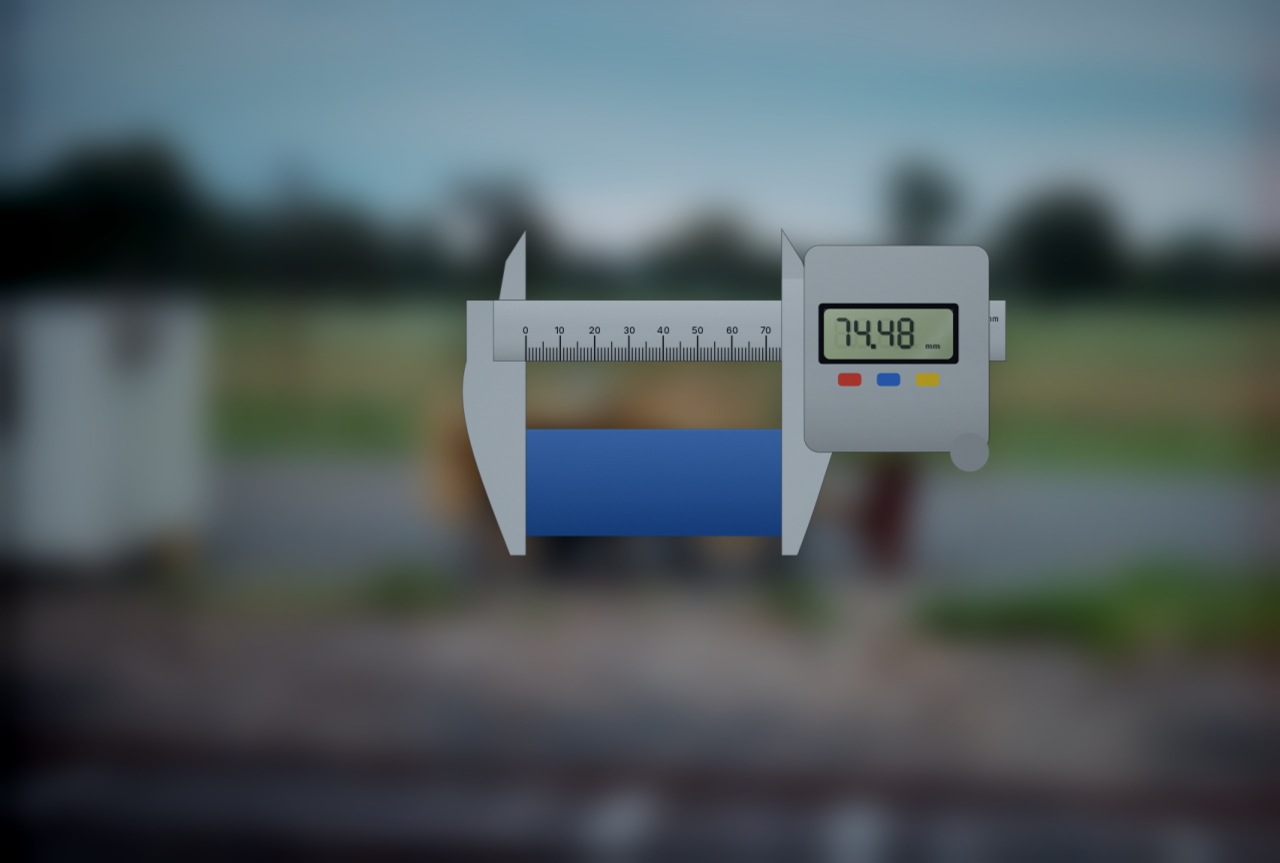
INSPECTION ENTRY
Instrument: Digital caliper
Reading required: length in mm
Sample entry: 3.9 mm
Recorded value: 74.48 mm
